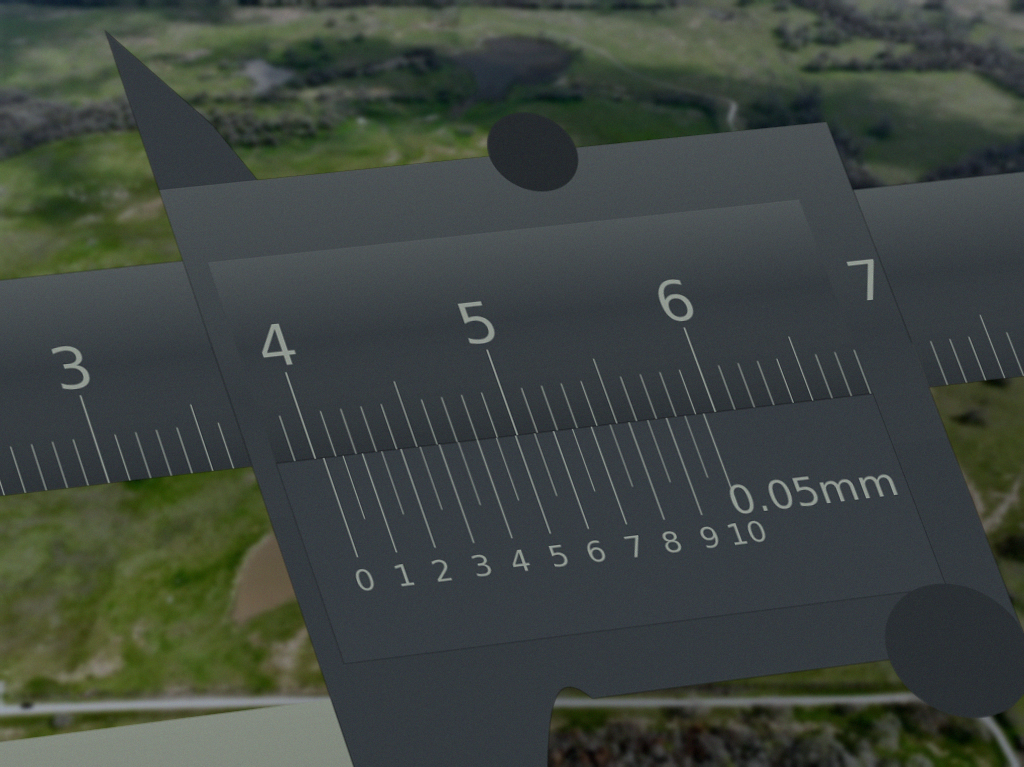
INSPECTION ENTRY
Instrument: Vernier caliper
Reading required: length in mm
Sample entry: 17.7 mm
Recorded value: 40.4 mm
